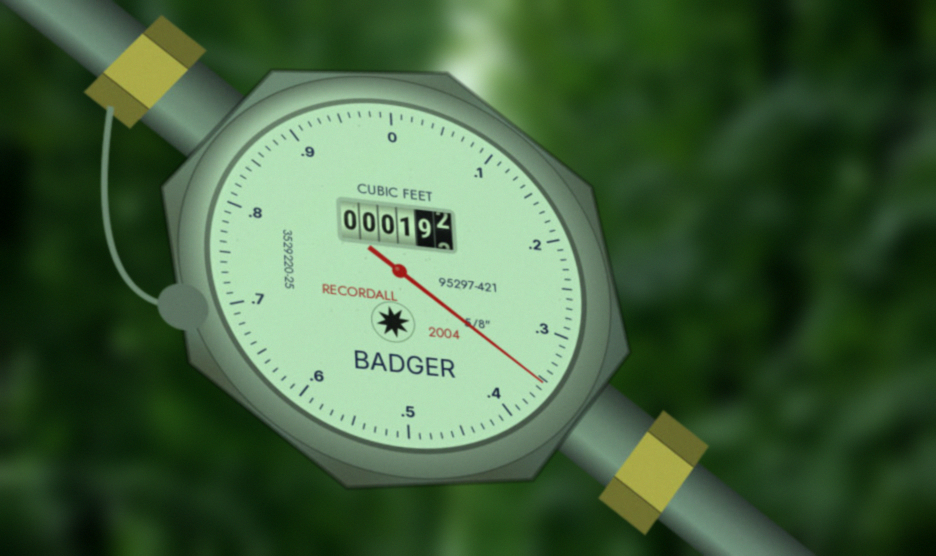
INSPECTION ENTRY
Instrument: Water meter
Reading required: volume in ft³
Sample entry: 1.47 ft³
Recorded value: 192.35 ft³
